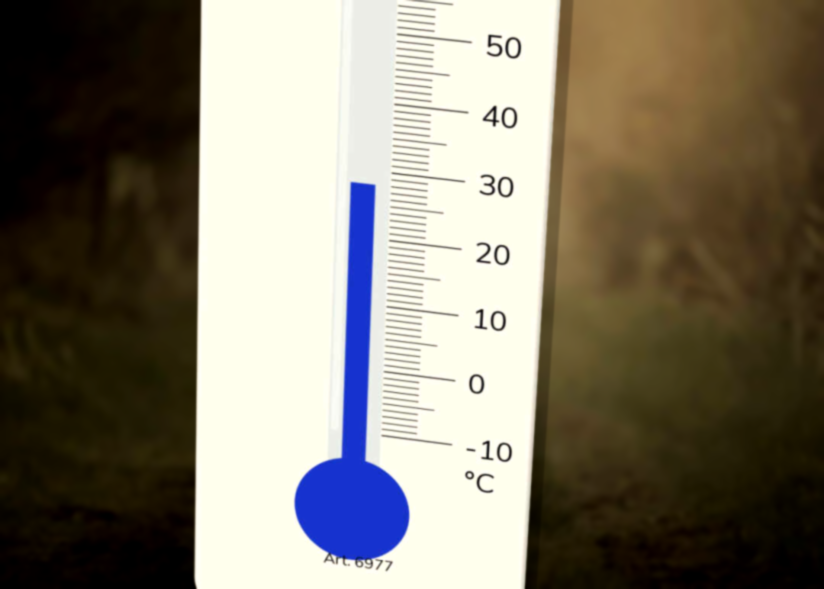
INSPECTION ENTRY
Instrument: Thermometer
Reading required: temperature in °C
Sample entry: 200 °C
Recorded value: 28 °C
